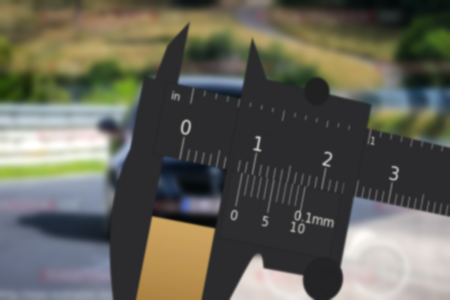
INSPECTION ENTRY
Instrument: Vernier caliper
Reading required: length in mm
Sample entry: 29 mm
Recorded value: 8.6 mm
